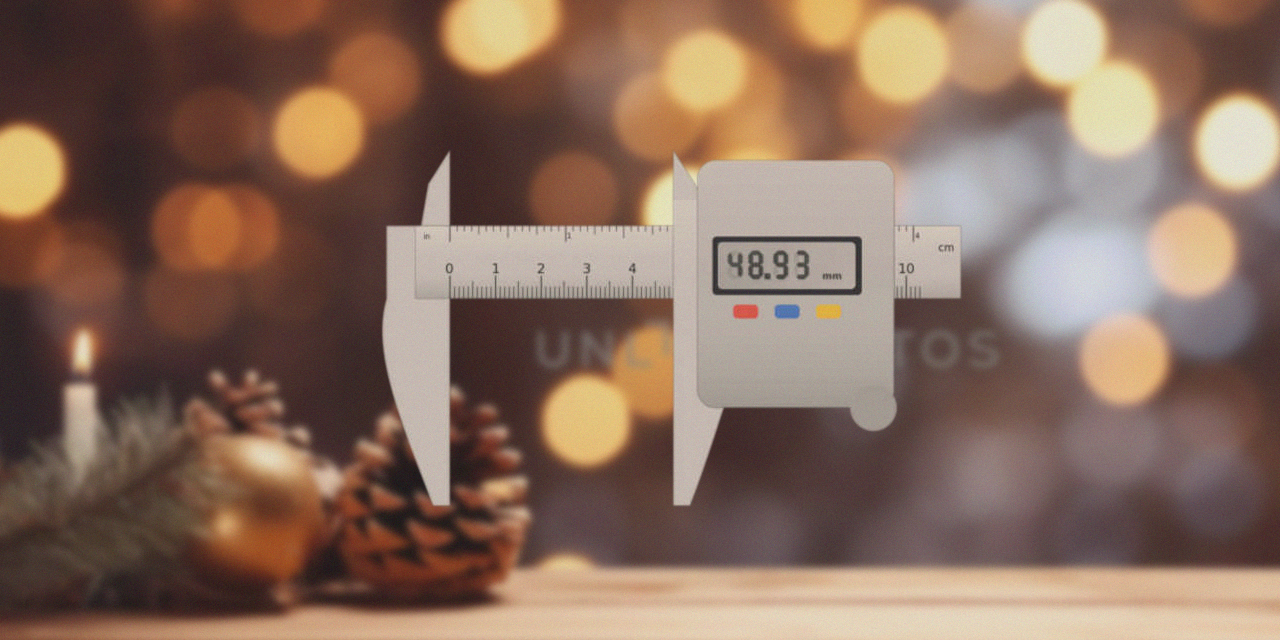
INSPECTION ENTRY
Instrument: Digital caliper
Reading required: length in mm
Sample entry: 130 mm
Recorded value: 48.93 mm
